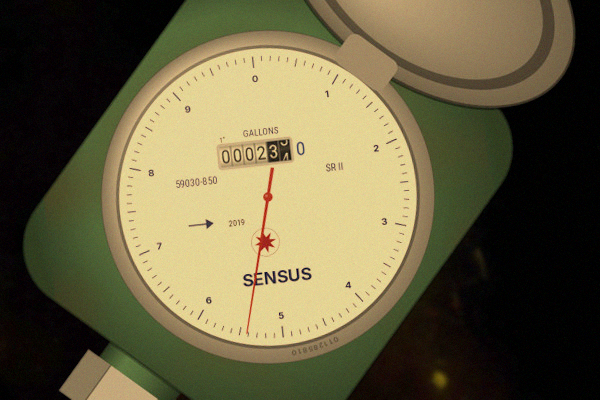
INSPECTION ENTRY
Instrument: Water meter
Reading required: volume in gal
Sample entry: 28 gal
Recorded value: 2335.4 gal
